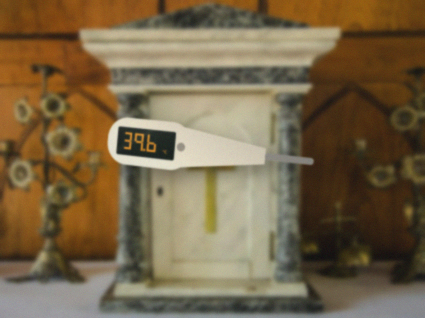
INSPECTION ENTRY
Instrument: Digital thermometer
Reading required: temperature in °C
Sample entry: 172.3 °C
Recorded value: 39.6 °C
